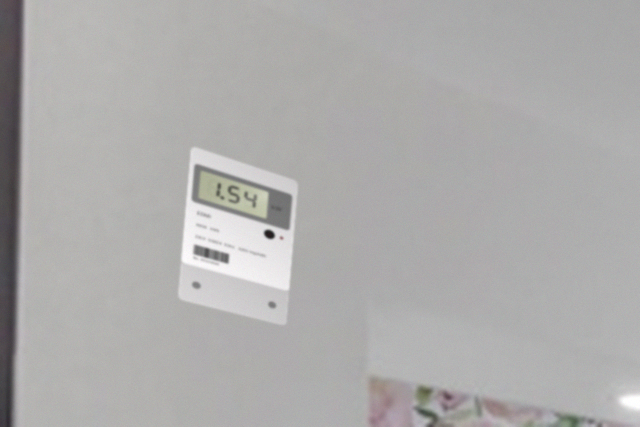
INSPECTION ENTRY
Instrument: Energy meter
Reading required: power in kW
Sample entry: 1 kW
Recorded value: 1.54 kW
